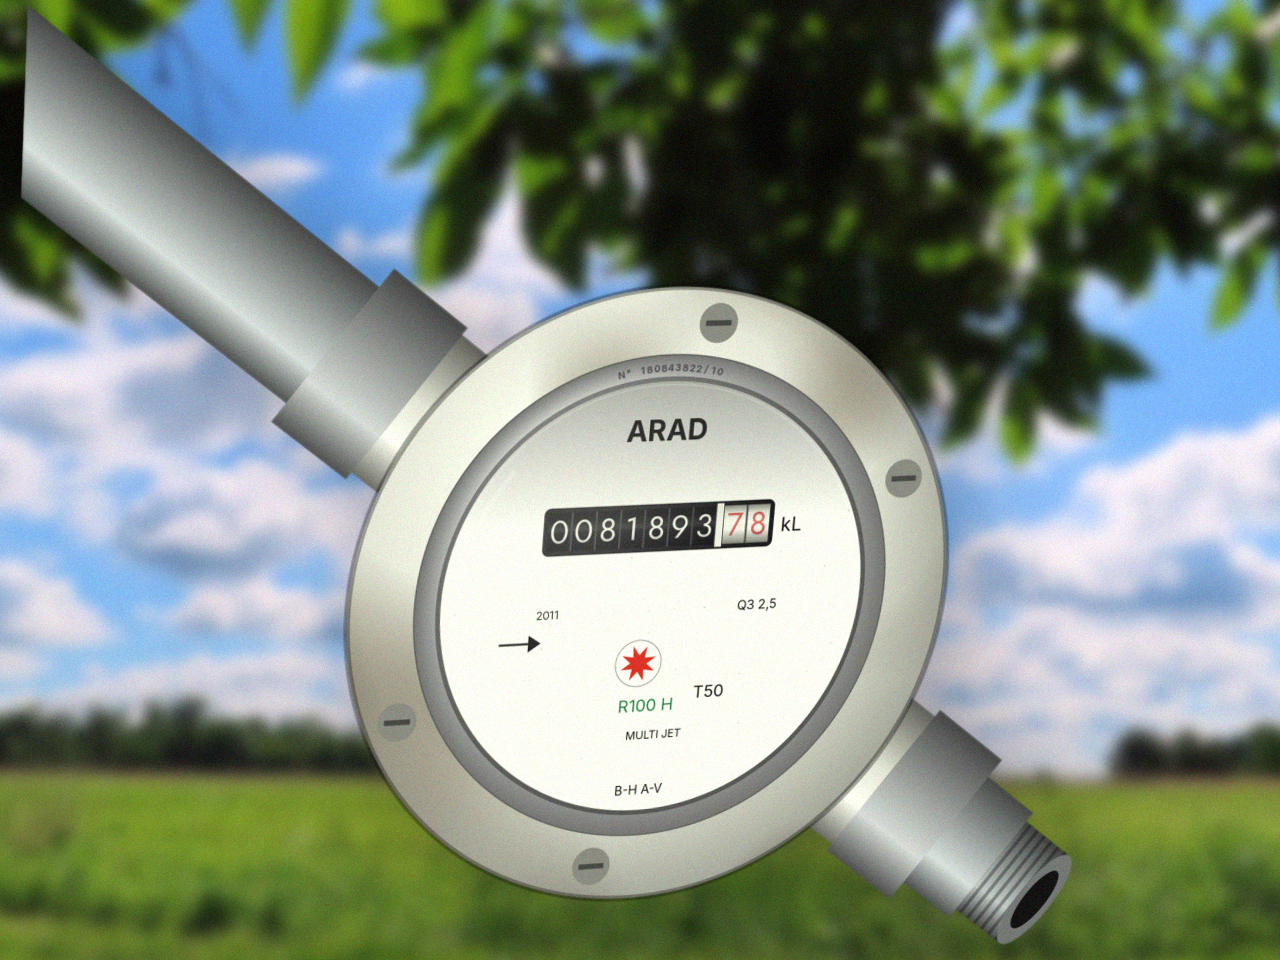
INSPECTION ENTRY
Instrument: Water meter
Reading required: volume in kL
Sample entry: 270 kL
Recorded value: 81893.78 kL
